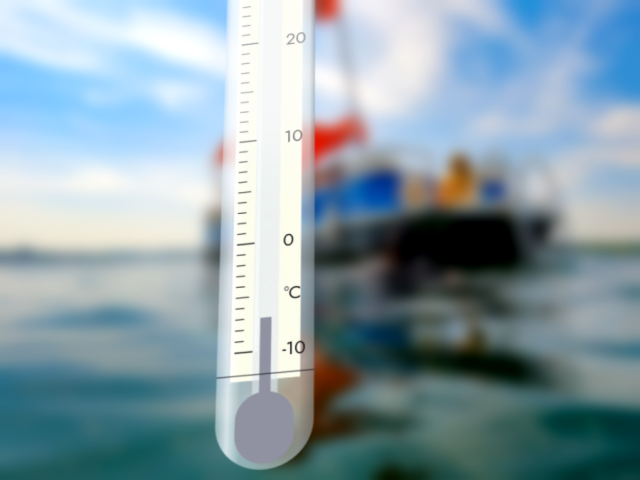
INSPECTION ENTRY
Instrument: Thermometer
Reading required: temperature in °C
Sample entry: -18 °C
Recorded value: -7 °C
